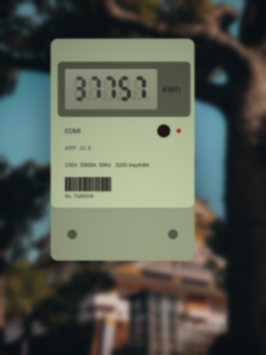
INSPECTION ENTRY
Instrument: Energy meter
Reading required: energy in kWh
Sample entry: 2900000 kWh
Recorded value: 37757 kWh
